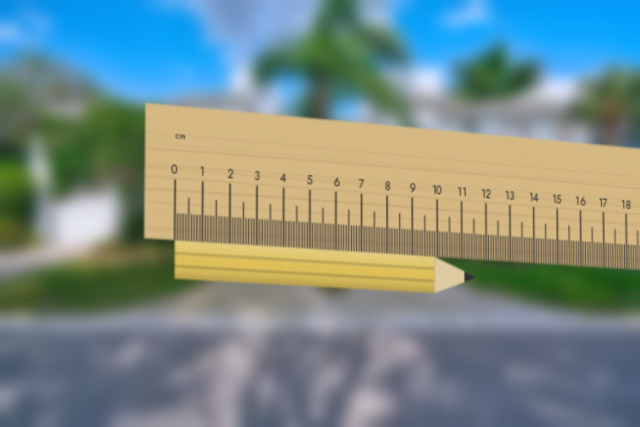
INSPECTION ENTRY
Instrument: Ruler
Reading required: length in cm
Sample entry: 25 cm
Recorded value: 11.5 cm
